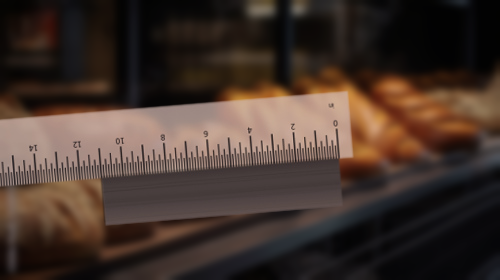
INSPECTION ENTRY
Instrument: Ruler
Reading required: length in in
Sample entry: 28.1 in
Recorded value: 11 in
